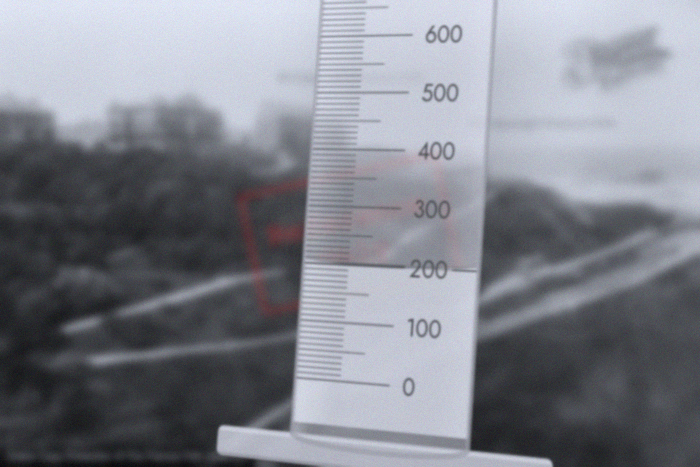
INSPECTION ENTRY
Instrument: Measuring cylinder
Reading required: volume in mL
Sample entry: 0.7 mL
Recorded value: 200 mL
